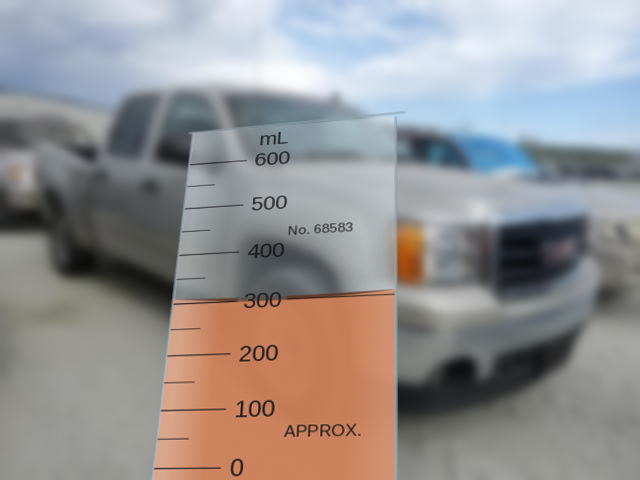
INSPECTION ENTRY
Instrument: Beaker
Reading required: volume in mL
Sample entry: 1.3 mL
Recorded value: 300 mL
